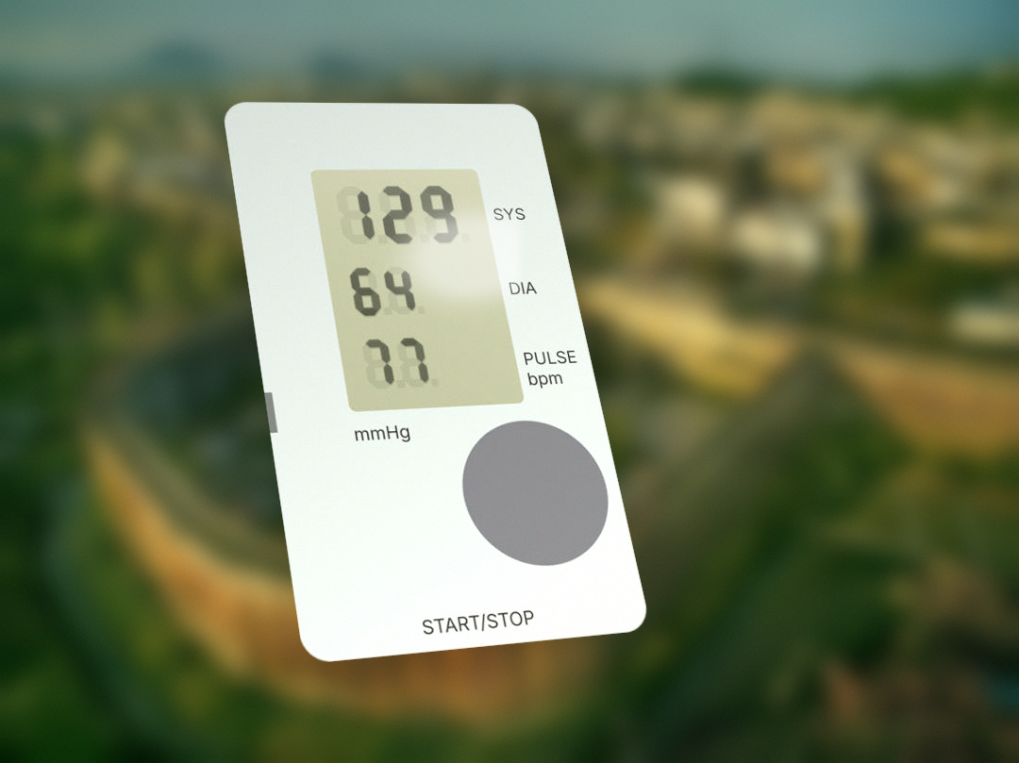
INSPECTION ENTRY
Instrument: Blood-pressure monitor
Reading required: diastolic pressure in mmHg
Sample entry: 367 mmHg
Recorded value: 64 mmHg
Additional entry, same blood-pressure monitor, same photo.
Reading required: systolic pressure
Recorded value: 129 mmHg
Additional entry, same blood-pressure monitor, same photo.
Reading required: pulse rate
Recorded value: 77 bpm
